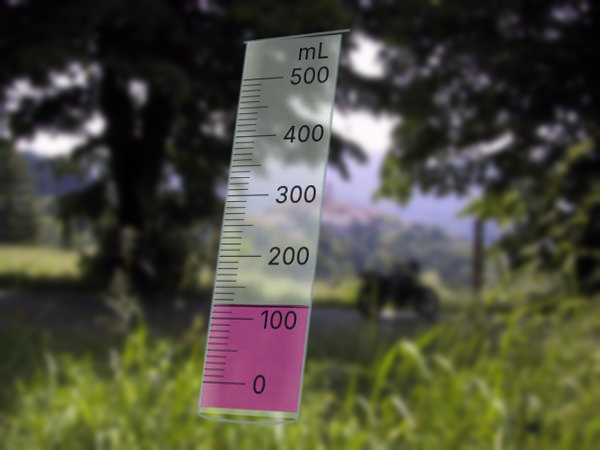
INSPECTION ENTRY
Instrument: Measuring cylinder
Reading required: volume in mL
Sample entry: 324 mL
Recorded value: 120 mL
